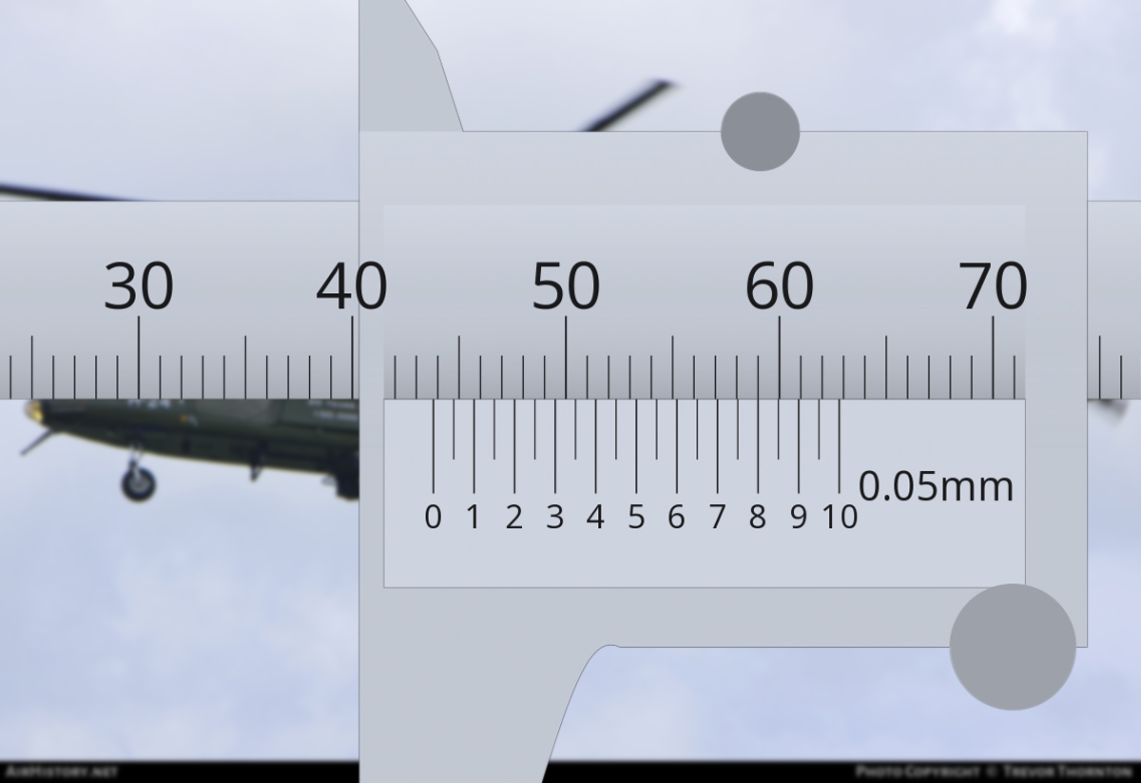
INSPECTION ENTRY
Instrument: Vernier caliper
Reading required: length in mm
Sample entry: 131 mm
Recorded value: 43.8 mm
